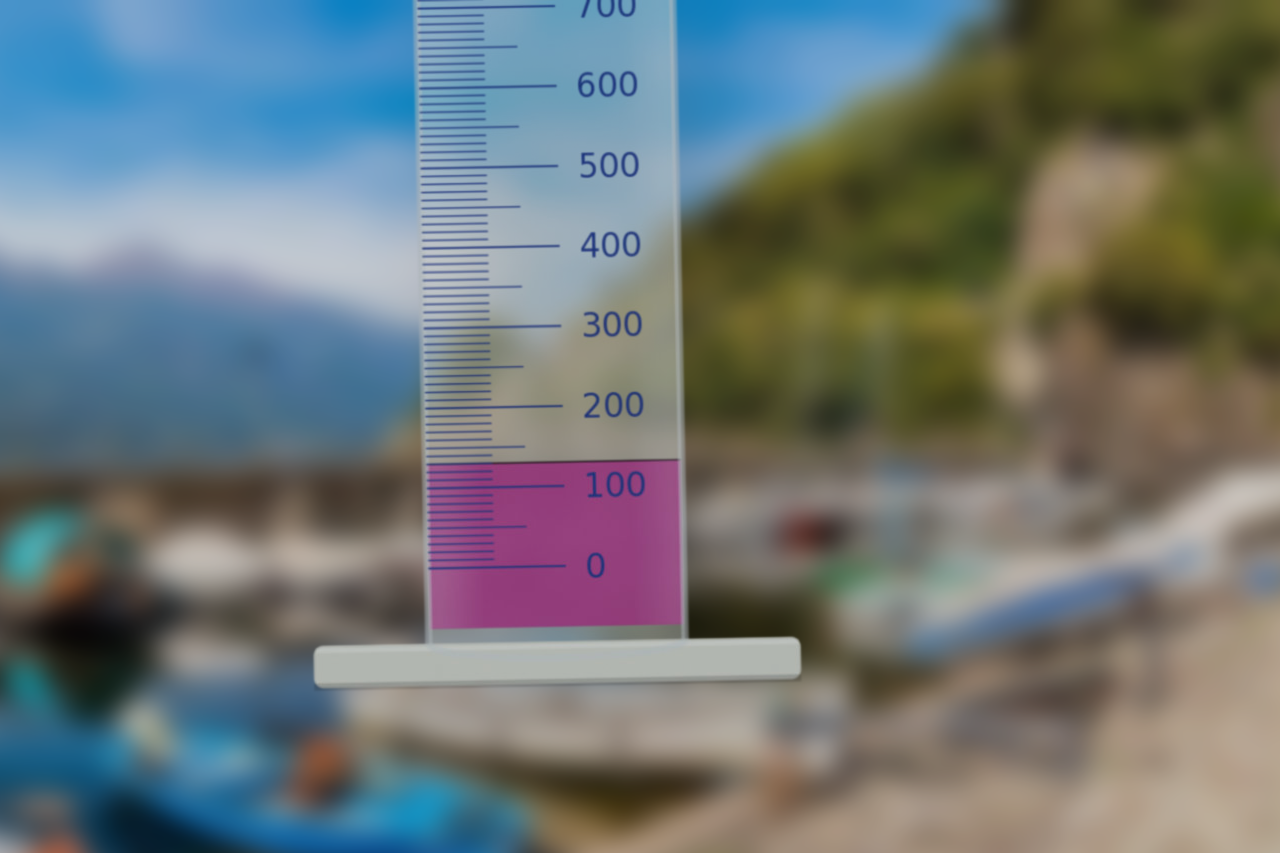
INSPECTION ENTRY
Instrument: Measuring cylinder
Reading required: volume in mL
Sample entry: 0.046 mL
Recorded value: 130 mL
